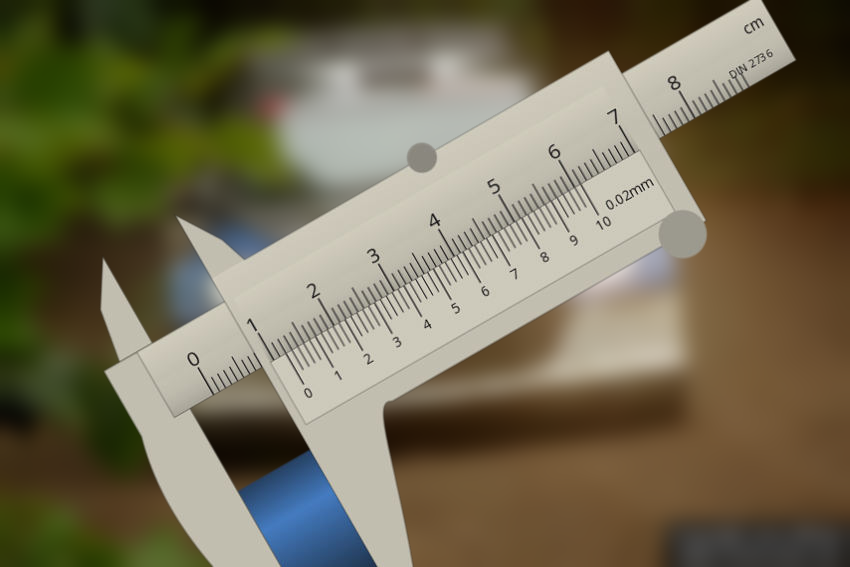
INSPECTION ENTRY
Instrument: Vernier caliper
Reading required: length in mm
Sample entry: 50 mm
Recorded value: 12.0 mm
